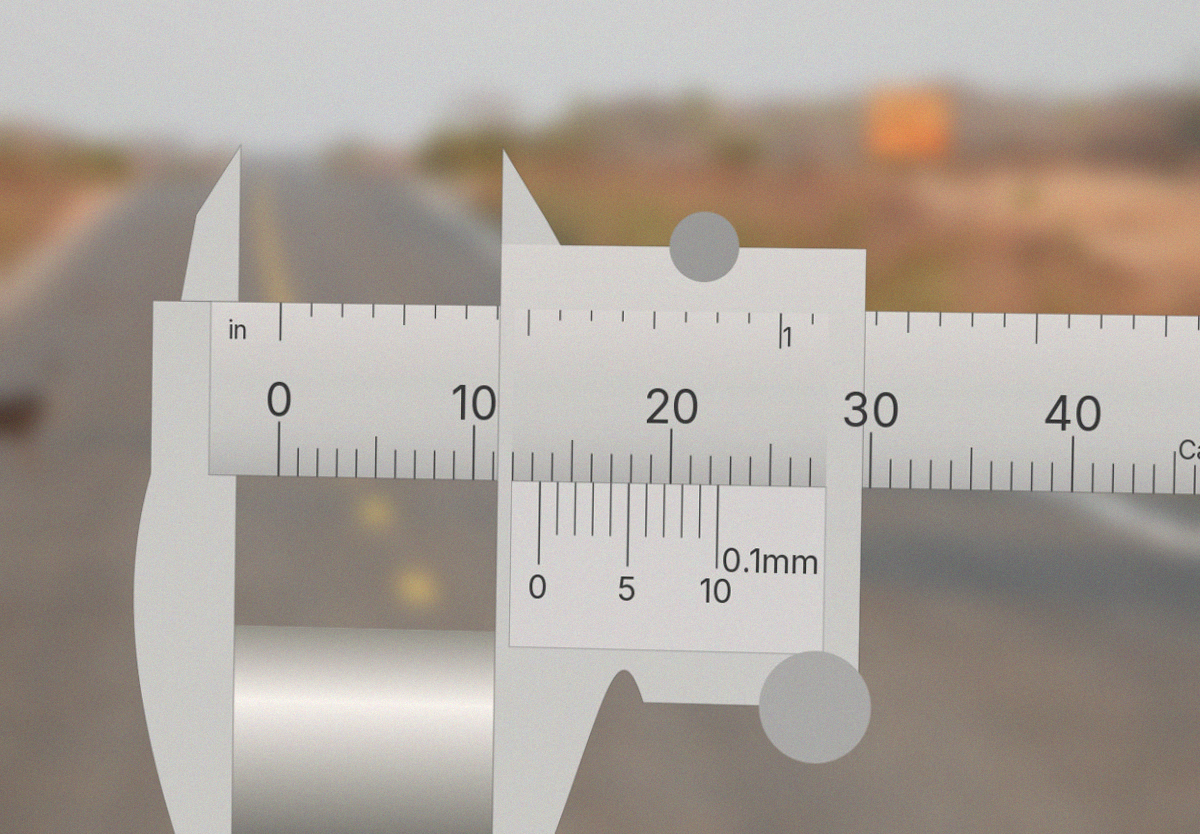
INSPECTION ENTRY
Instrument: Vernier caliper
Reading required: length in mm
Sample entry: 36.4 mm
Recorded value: 13.4 mm
